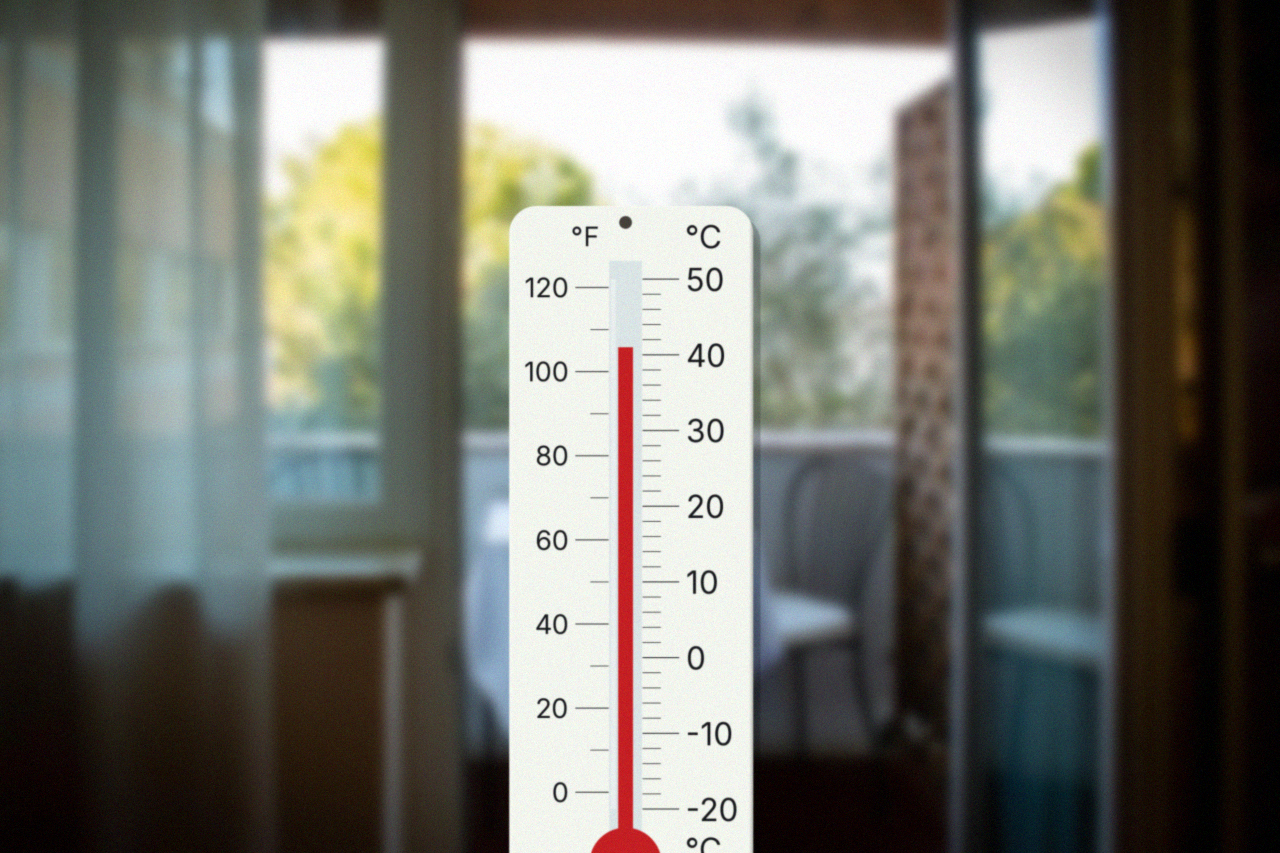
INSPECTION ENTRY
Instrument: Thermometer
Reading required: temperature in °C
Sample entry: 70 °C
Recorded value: 41 °C
